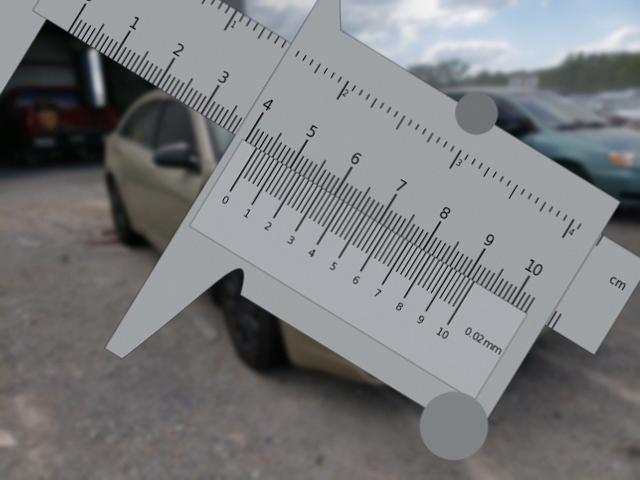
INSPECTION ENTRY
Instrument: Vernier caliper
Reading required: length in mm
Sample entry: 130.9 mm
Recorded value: 42.5 mm
